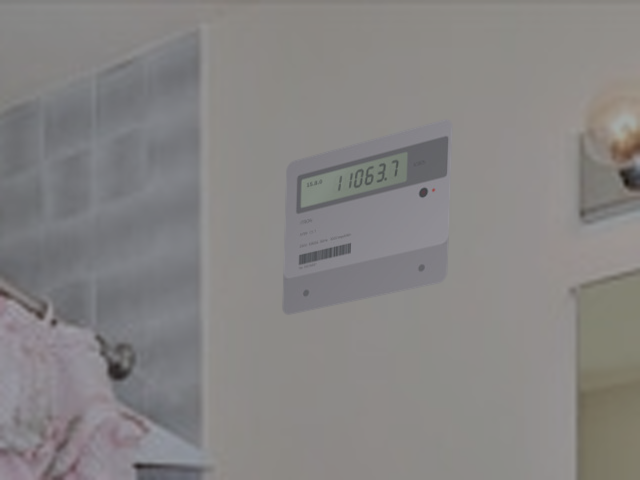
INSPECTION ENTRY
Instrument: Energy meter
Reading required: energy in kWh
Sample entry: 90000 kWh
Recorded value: 11063.7 kWh
